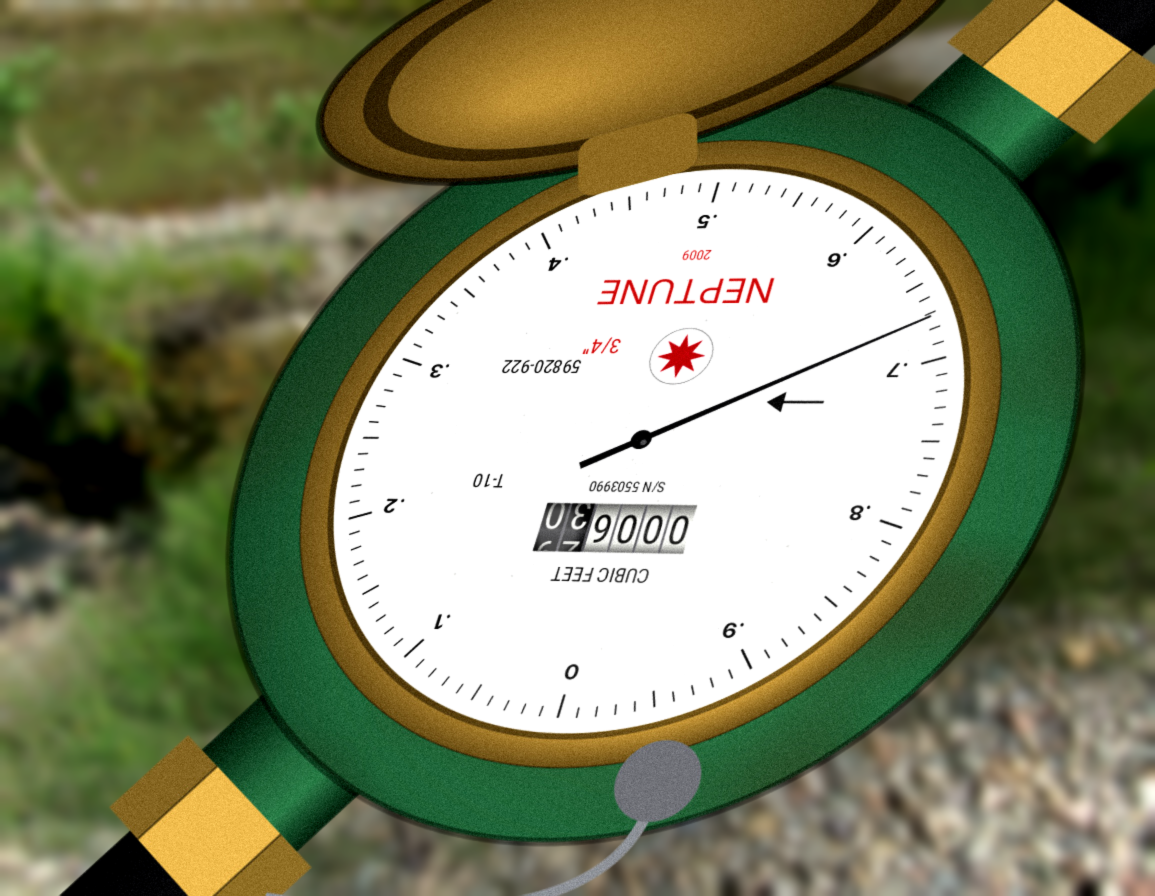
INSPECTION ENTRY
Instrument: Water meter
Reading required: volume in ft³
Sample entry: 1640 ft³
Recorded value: 629.67 ft³
